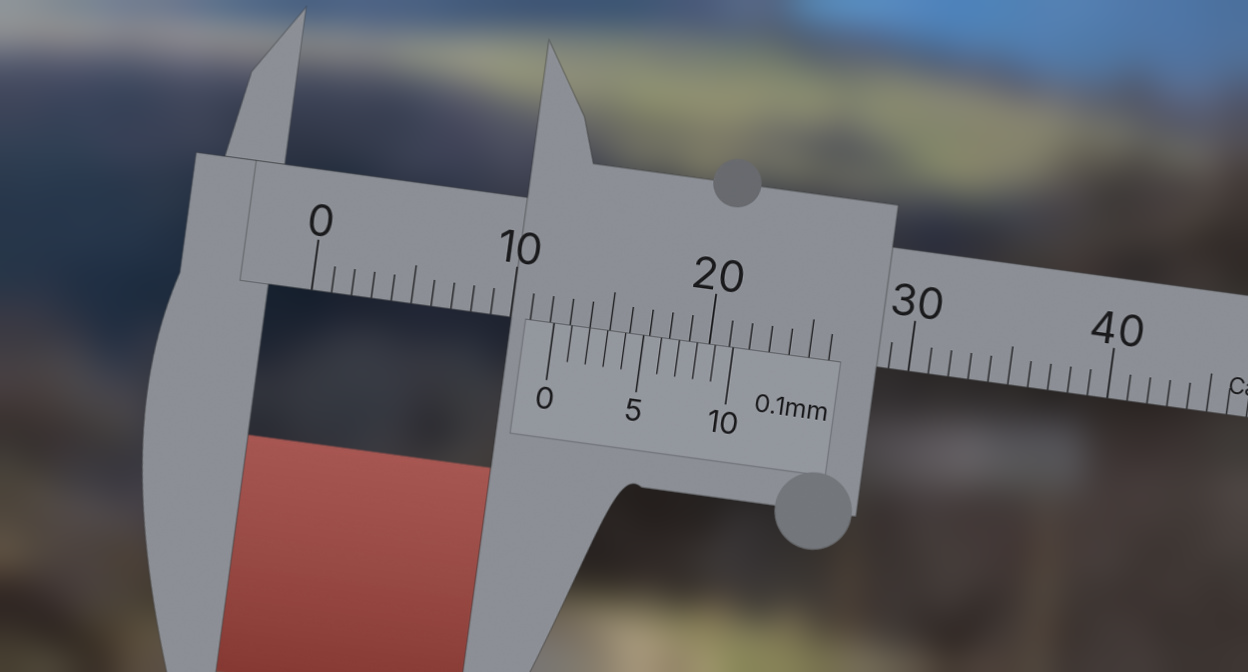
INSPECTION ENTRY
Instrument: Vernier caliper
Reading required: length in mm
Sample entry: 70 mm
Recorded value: 12.2 mm
